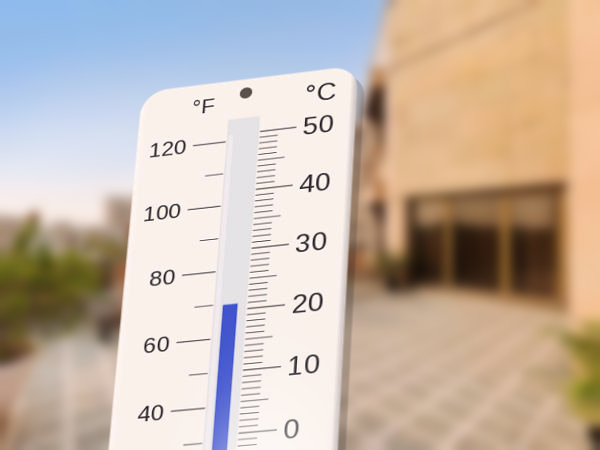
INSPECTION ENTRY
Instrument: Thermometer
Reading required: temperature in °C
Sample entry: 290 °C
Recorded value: 21 °C
